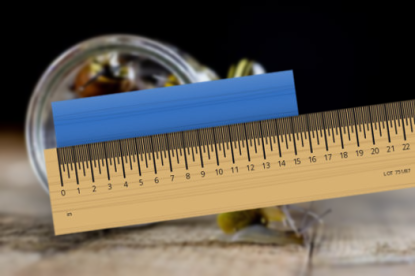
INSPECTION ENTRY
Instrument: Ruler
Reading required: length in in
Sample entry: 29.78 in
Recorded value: 15.5 in
